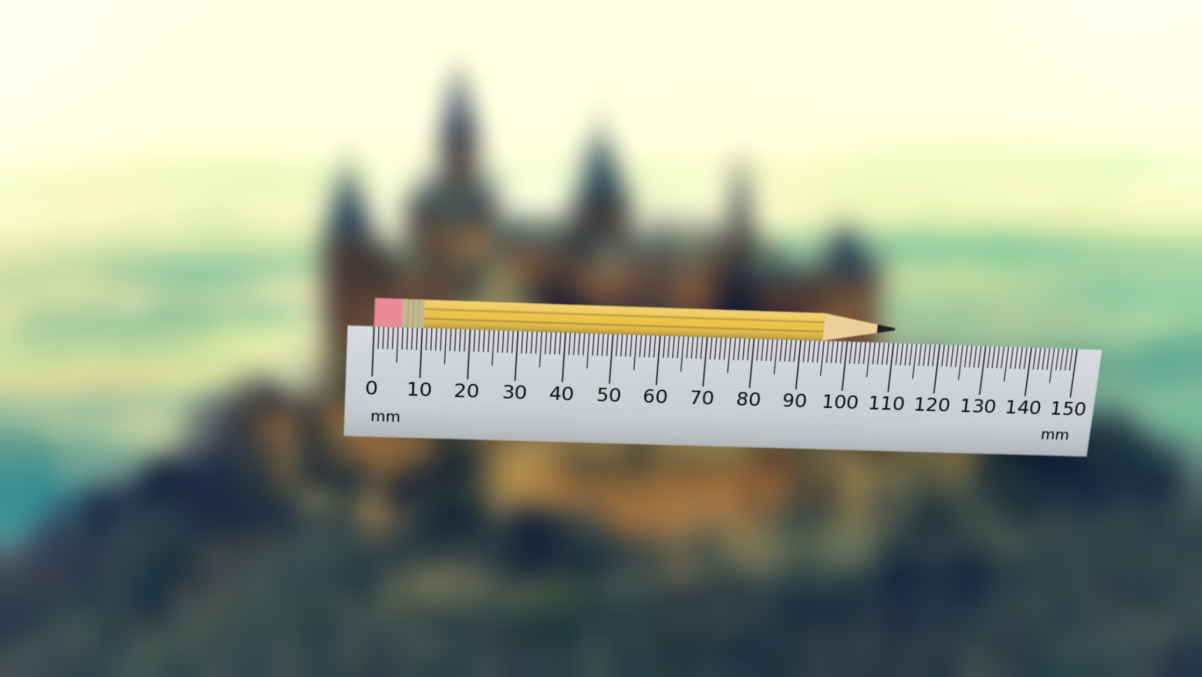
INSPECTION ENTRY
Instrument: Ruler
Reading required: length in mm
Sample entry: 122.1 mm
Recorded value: 110 mm
